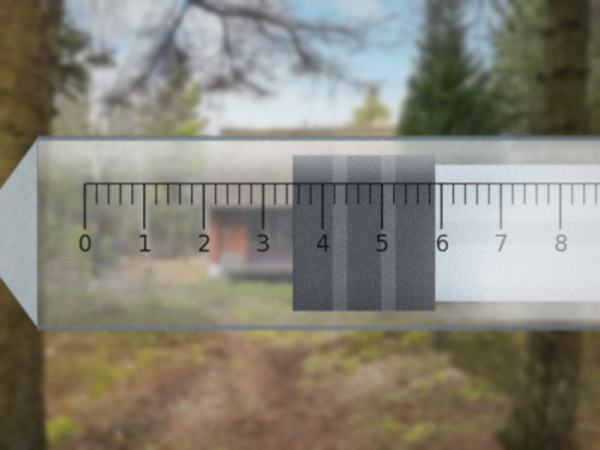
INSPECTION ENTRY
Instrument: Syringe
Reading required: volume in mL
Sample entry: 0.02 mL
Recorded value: 3.5 mL
